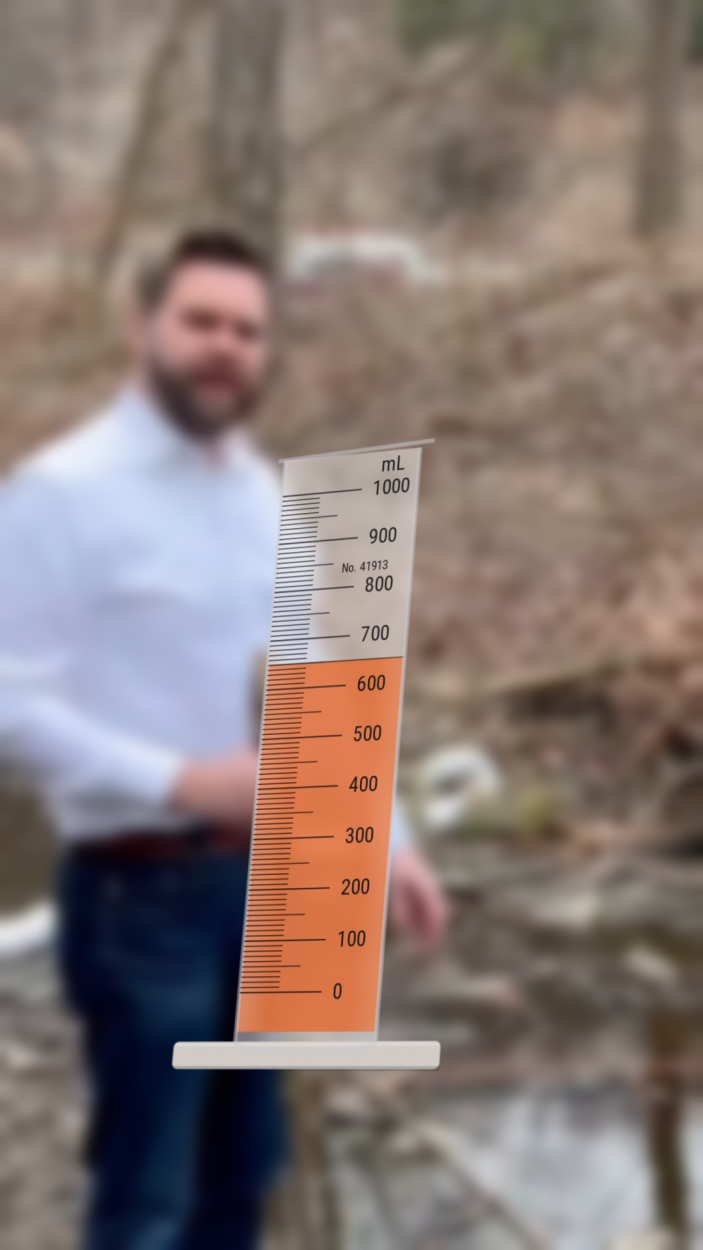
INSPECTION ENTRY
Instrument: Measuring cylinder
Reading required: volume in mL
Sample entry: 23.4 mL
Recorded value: 650 mL
